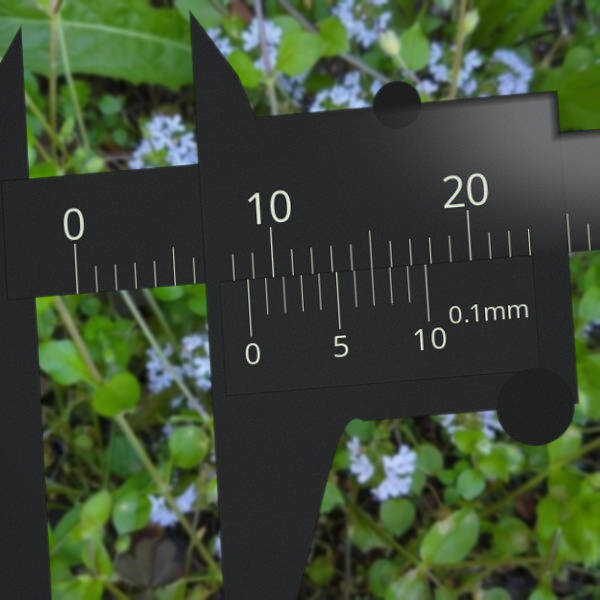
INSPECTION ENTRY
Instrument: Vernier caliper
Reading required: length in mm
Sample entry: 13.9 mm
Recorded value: 8.7 mm
